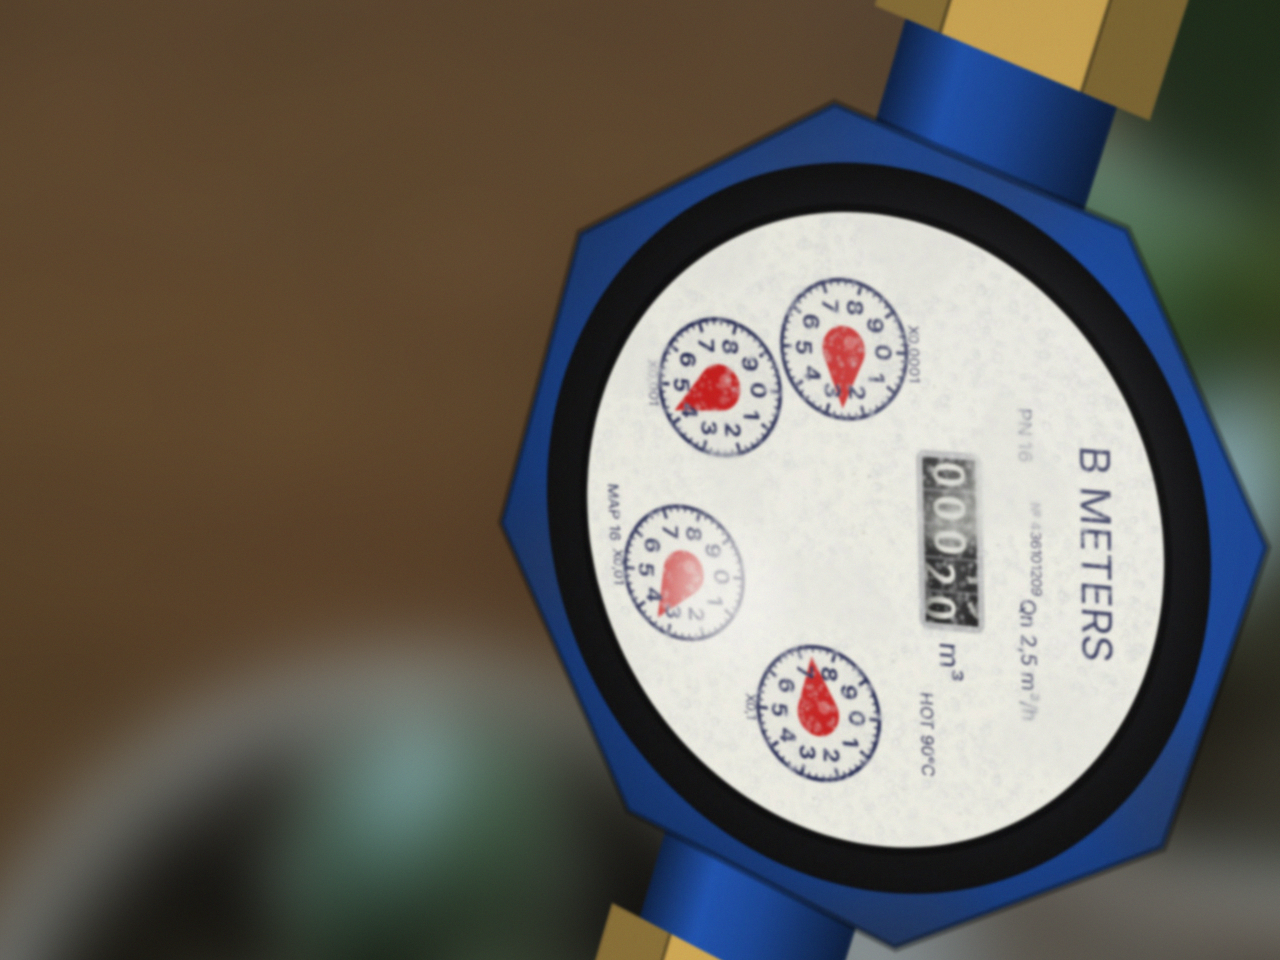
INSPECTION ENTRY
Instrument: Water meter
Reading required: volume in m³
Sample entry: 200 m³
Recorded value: 19.7342 m³
